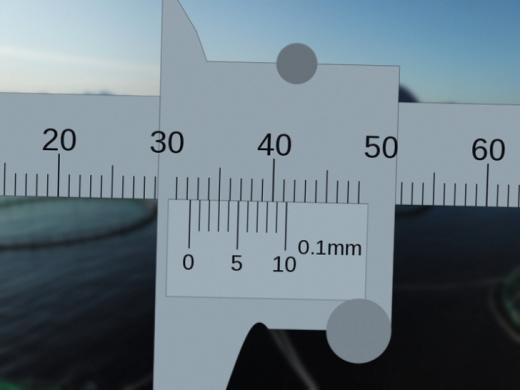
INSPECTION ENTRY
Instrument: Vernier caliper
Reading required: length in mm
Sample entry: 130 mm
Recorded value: 32.3 mm
